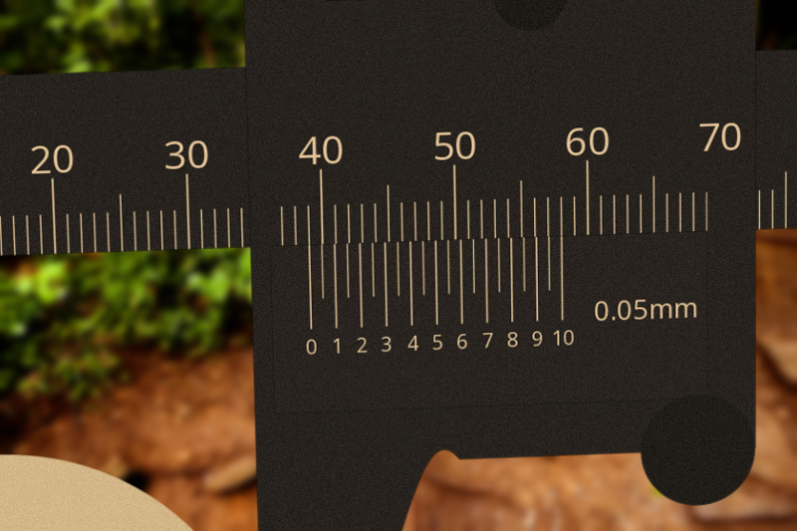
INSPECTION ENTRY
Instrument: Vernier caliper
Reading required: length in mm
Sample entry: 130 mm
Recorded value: 39.0 mm
